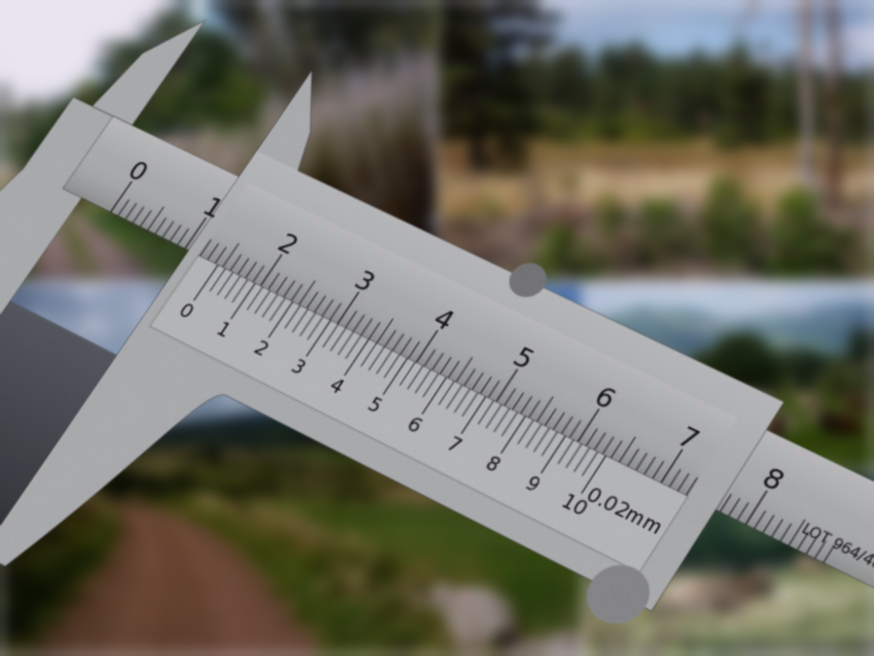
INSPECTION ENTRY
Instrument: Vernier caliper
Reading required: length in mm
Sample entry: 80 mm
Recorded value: 14.4 mm
